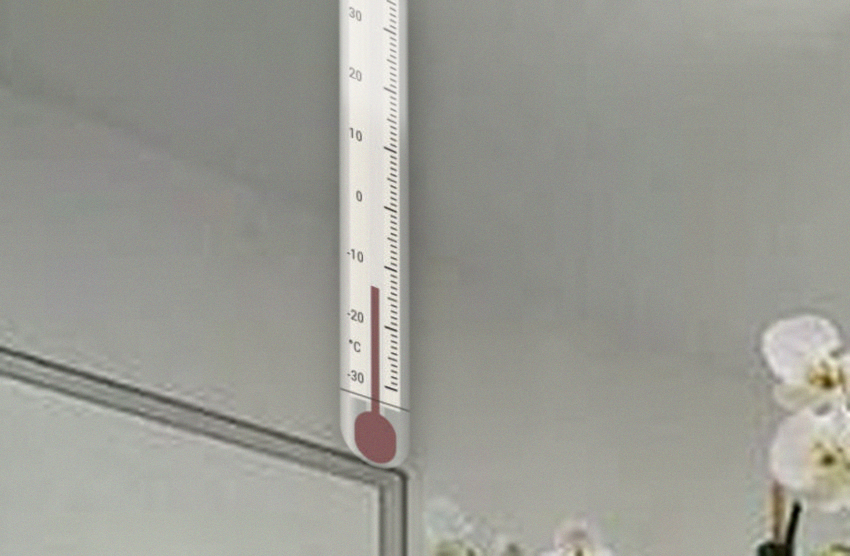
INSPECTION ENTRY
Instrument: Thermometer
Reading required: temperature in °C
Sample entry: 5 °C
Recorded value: -14 °C
